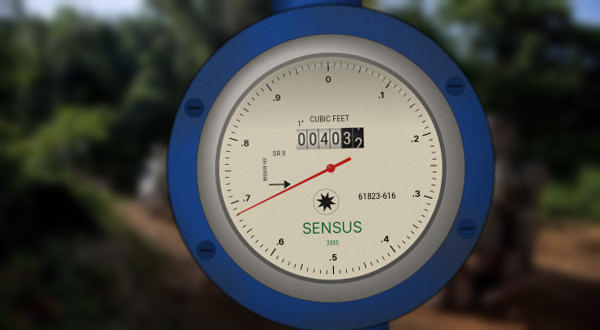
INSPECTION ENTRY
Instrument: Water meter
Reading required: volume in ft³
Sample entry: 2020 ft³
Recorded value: 4031.68 ft³
